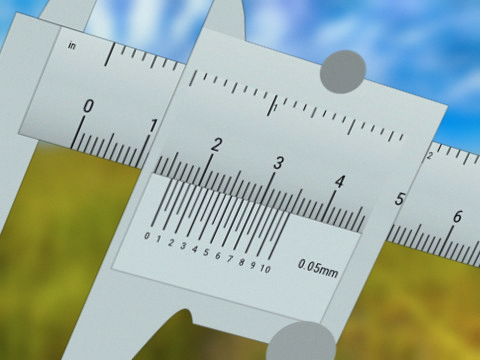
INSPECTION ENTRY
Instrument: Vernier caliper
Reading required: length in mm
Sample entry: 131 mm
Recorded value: 15.8 mm
